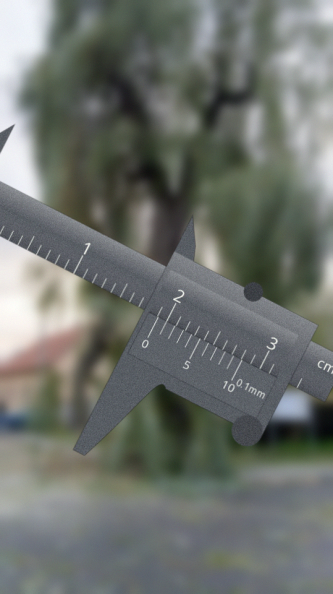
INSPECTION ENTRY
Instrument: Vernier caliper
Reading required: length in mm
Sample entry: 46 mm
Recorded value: 19.1 mm
